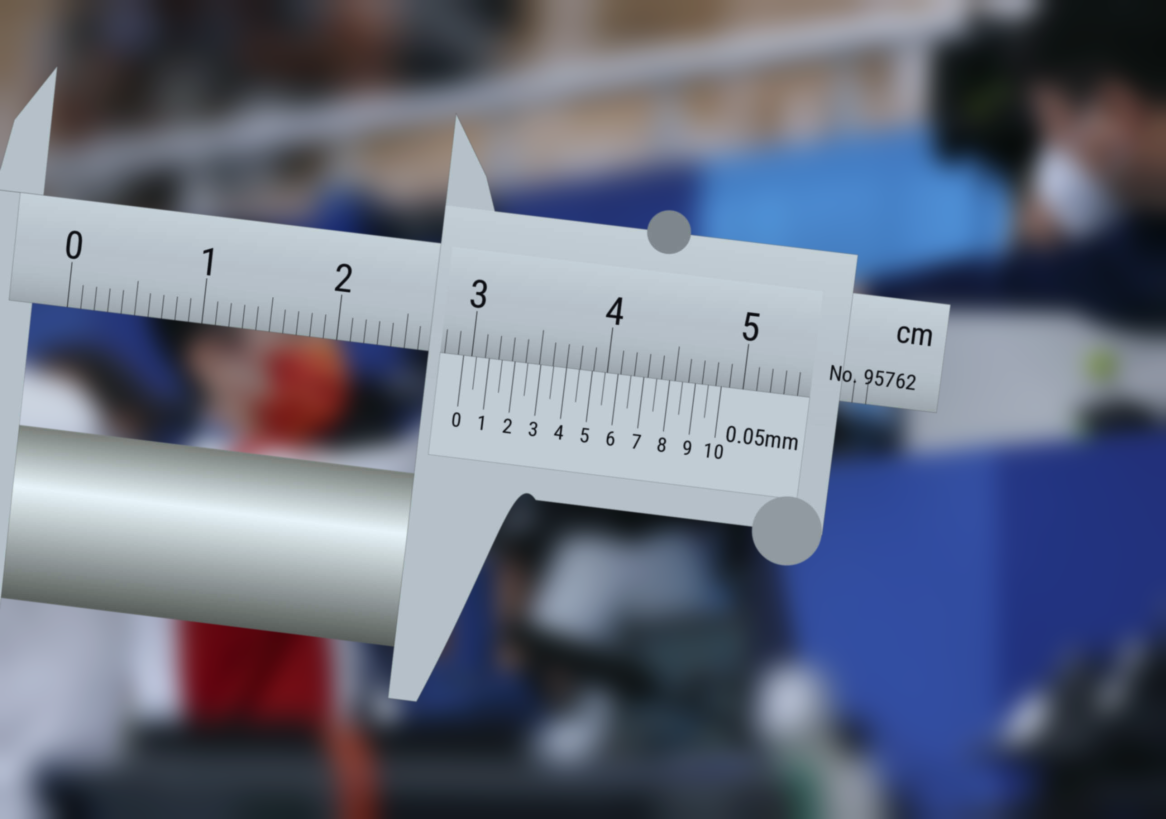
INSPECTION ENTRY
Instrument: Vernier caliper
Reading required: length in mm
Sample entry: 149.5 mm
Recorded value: 29.4 mm
